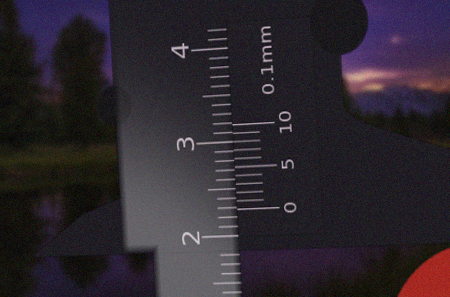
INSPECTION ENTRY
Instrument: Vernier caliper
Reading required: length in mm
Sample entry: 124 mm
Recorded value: 22.8 mm
